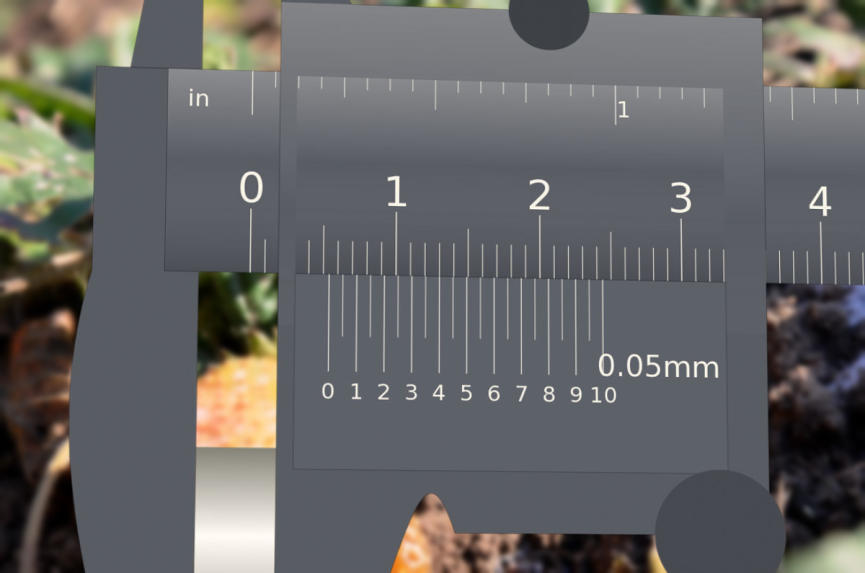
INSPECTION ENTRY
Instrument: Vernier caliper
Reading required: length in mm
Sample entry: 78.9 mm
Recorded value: 5.4 mm
